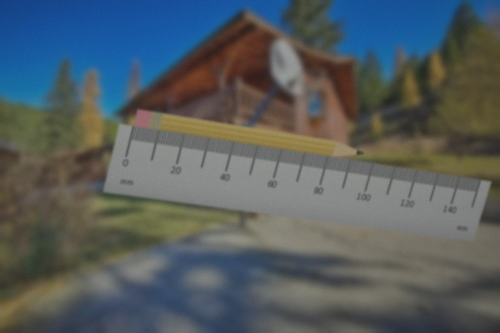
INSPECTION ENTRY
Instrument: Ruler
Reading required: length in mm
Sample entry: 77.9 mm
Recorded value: 95 mm
